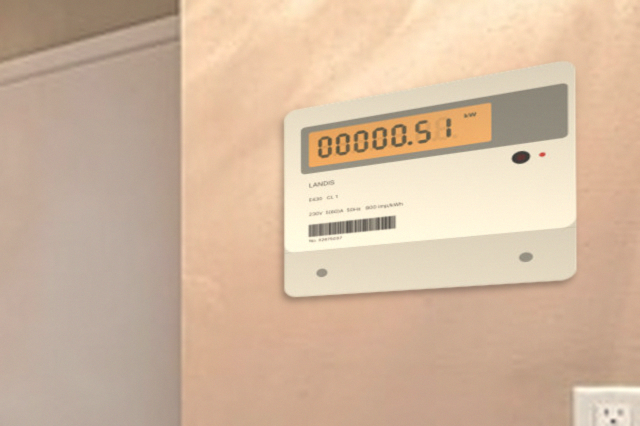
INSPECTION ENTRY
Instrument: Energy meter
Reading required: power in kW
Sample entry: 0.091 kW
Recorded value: 0.51 kW
